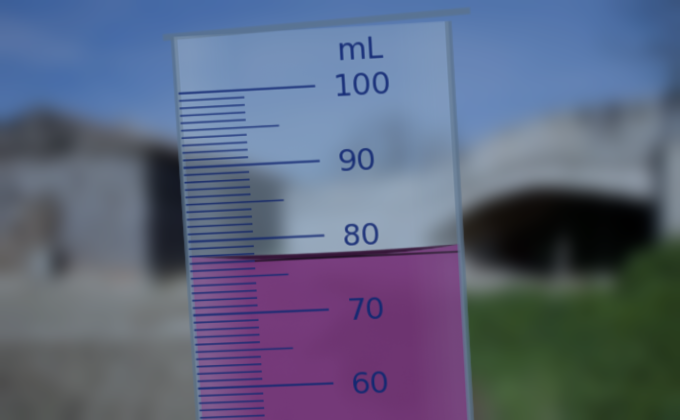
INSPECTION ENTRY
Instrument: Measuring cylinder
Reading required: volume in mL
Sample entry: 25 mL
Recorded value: 77 mL
